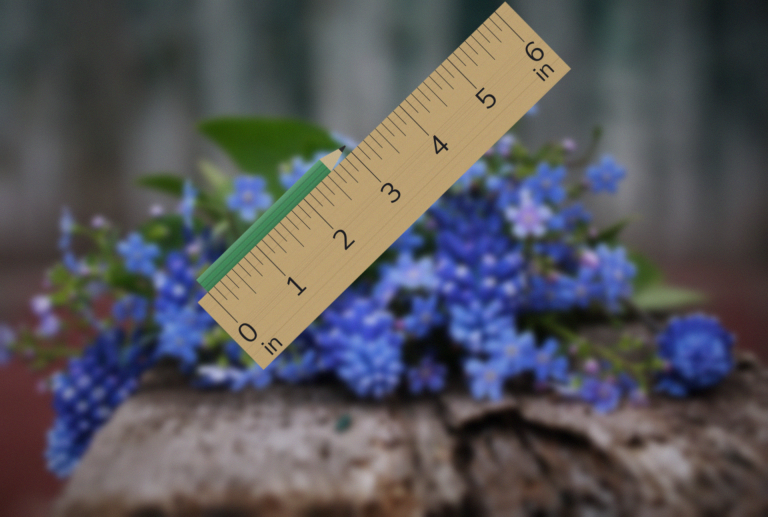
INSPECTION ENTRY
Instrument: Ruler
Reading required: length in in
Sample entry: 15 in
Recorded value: 3 in
